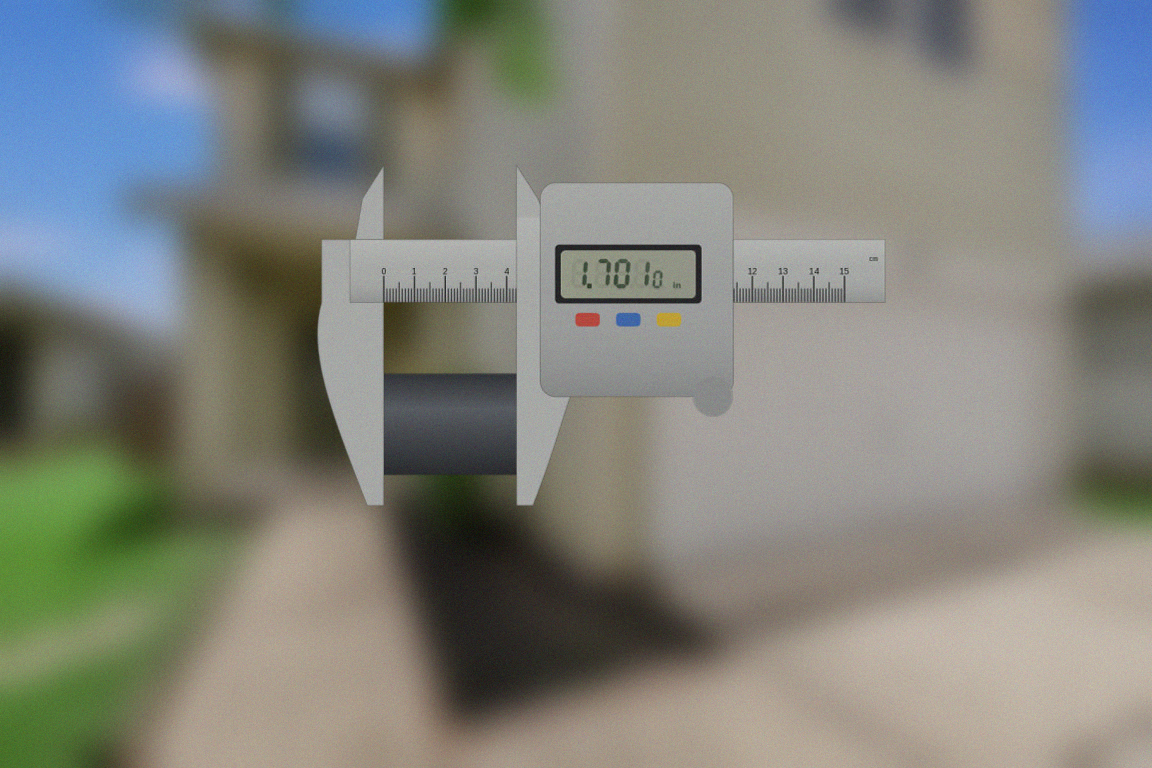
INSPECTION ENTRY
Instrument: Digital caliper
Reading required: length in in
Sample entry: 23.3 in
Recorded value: 1.7010 in
